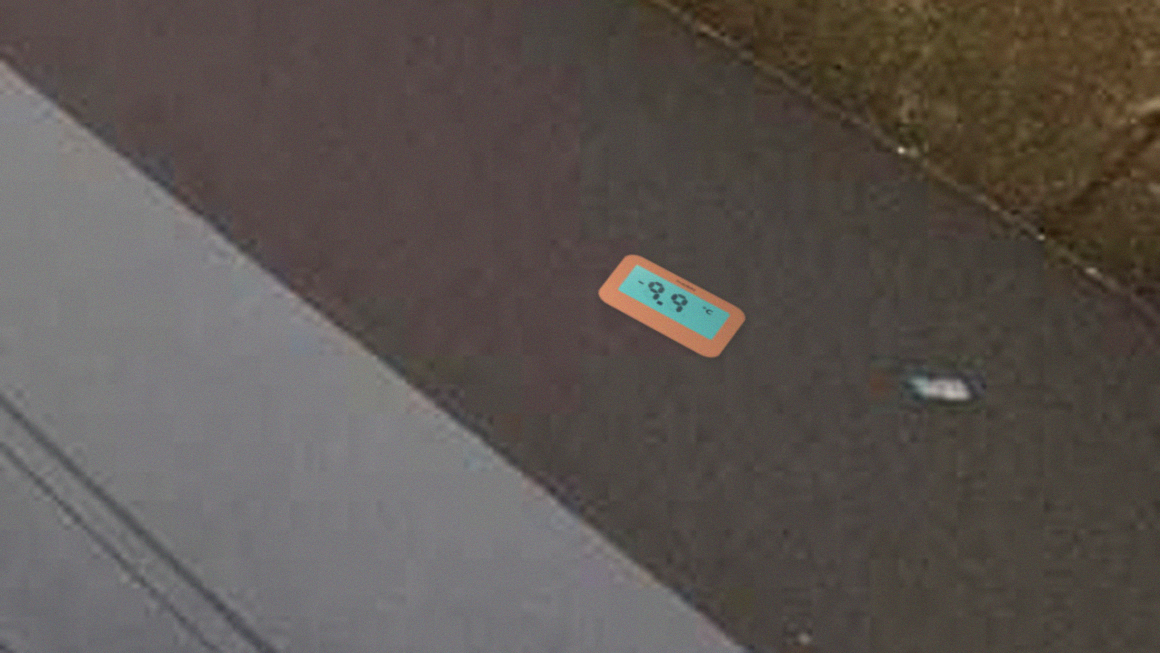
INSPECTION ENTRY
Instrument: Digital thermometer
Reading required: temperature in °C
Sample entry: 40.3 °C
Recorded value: -9.9 °C
